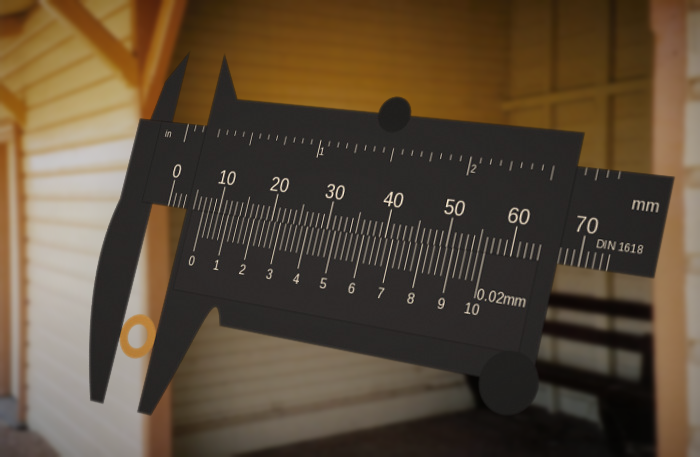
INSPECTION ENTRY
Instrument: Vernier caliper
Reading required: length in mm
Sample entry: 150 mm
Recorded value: 7.0 mm
